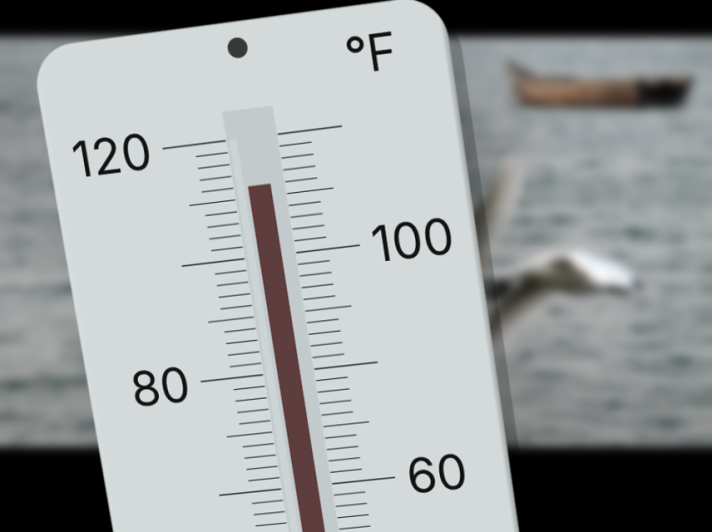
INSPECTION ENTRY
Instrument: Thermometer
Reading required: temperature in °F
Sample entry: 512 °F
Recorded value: 112 °F
